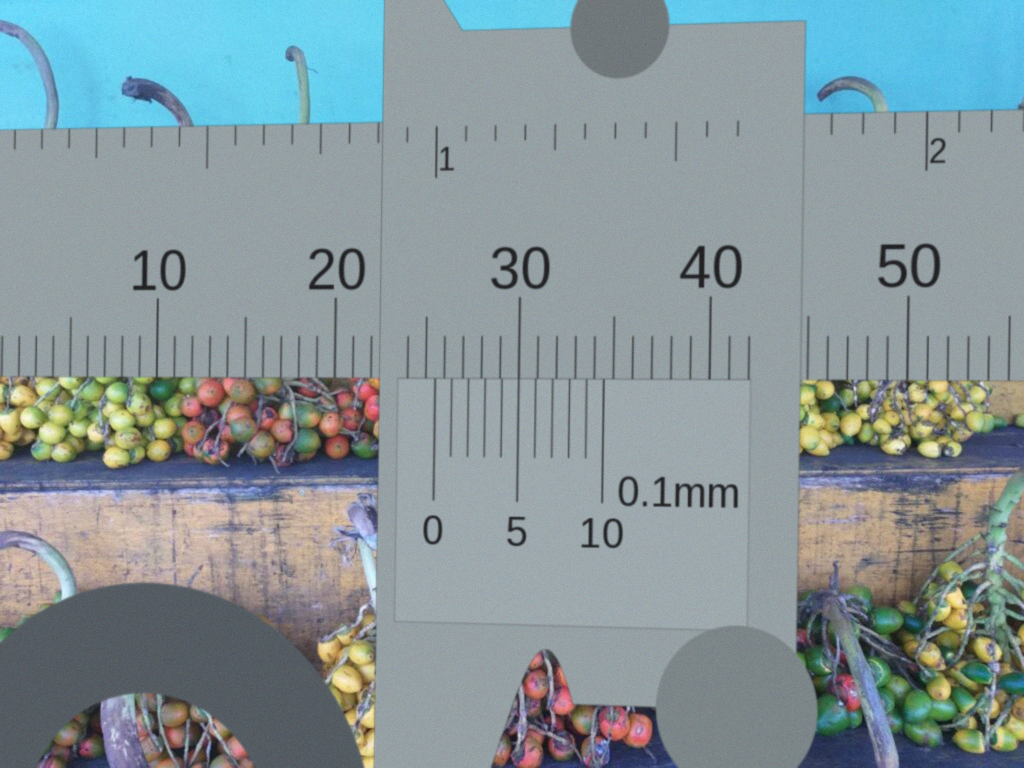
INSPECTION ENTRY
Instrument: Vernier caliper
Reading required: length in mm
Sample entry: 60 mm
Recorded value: 25.5 mm
